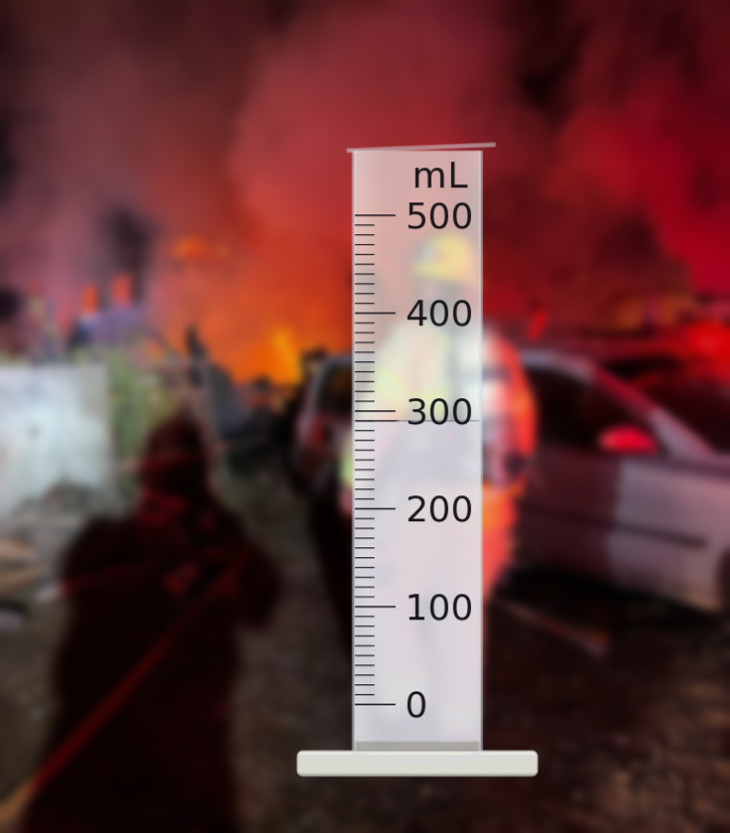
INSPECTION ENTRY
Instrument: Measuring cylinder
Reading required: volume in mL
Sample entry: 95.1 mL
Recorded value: 290 mL
